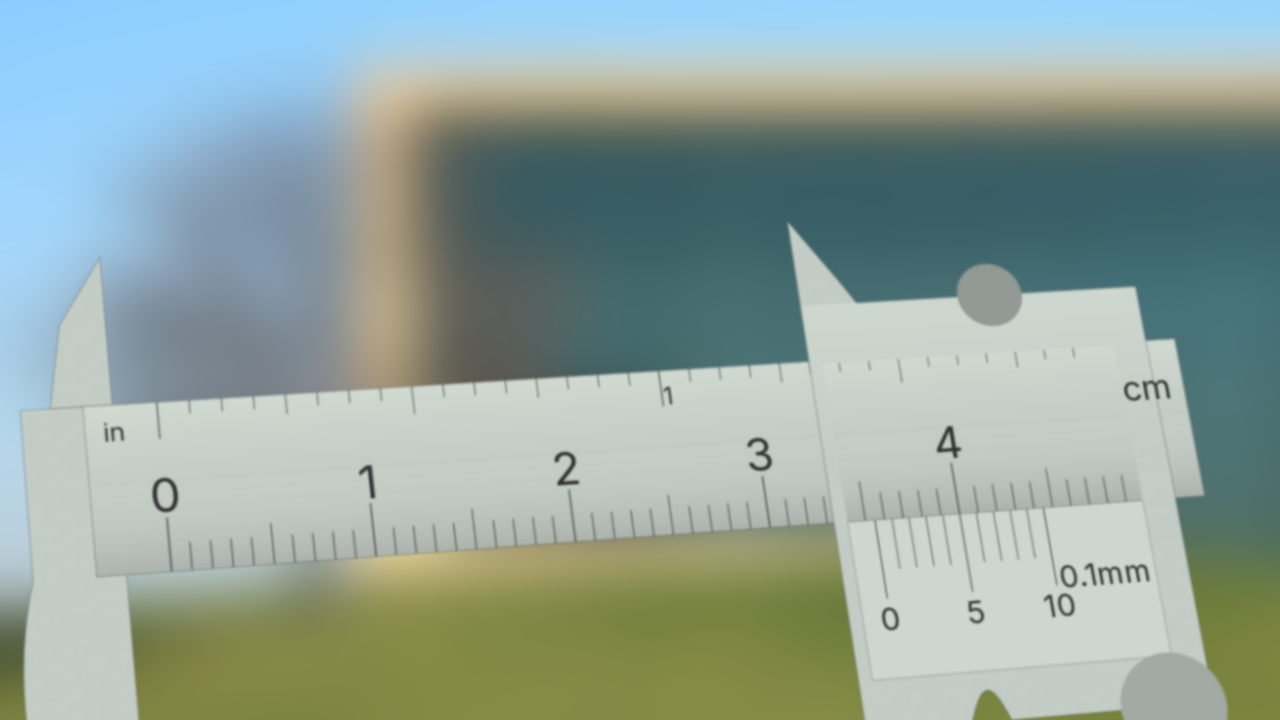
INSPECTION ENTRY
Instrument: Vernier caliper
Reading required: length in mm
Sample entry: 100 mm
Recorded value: 35.5 mm
